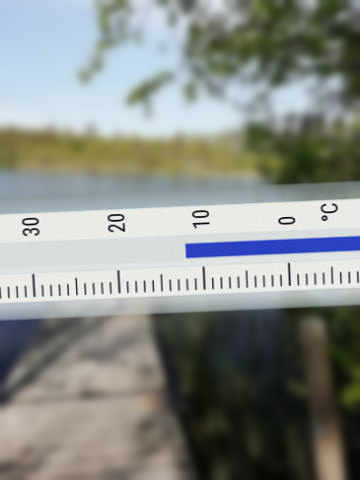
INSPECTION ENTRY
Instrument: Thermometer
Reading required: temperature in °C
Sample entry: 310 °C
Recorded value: 12 °C
